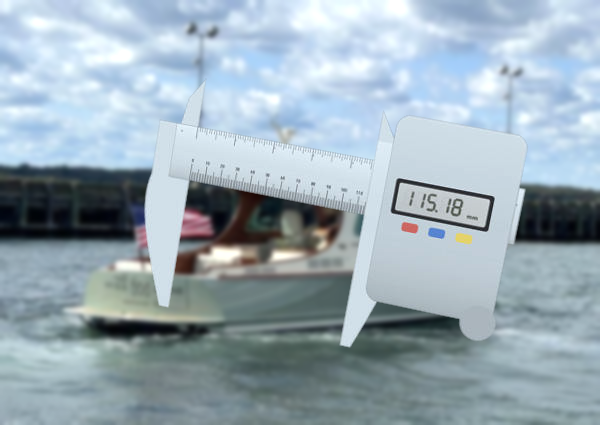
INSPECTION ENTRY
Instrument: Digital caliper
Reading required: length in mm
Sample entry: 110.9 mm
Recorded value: 115.18 mm
